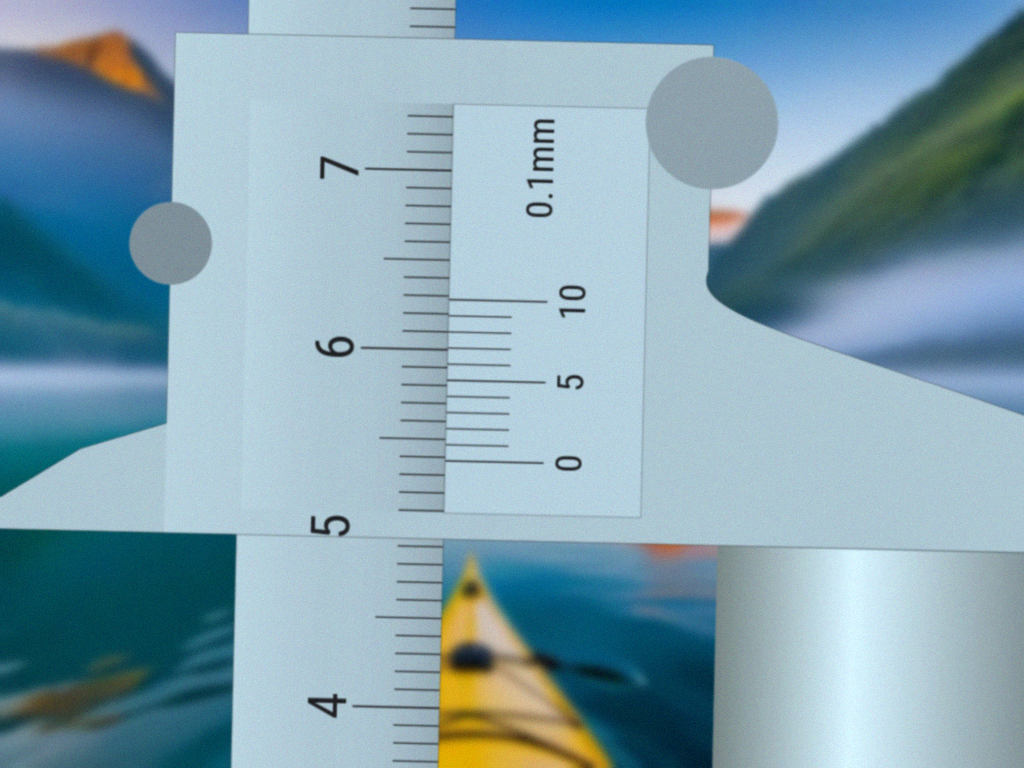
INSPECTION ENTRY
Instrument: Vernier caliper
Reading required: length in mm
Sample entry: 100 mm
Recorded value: 53.8 mm
